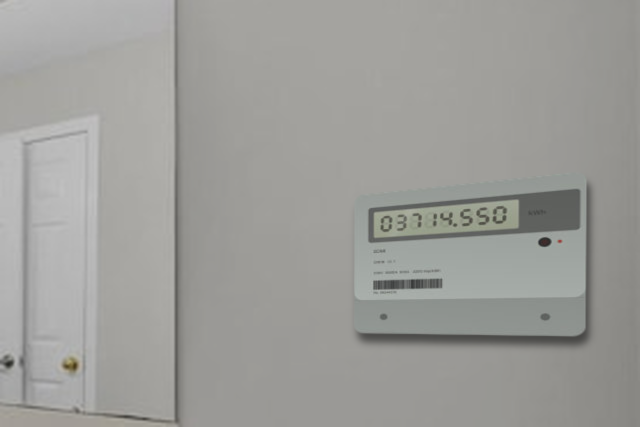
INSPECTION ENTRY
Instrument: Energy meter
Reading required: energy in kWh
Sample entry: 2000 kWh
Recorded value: 3714.550 kWh
